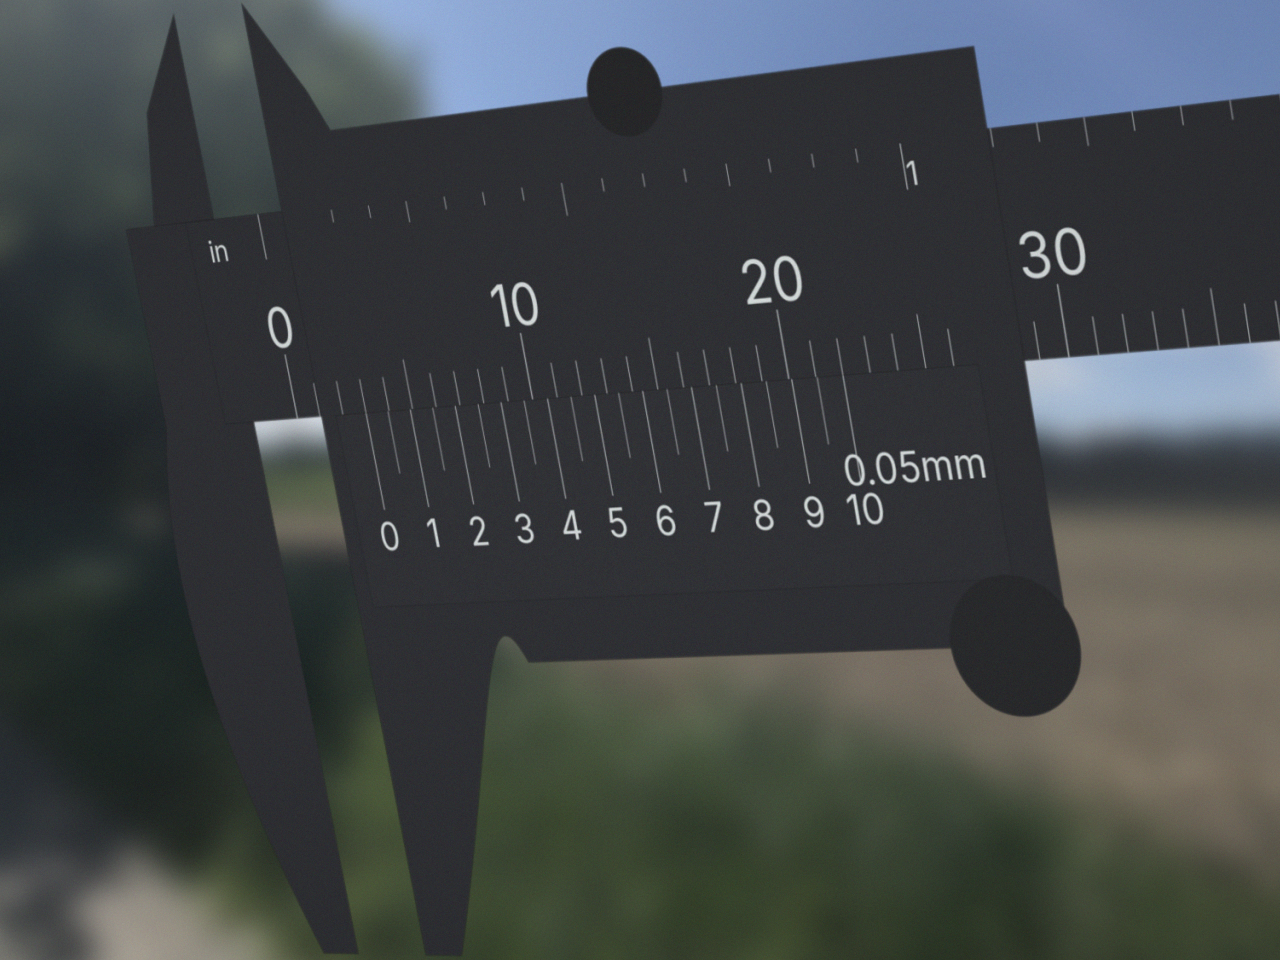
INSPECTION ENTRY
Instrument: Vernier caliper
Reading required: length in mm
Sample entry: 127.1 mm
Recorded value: 3.0 mm
